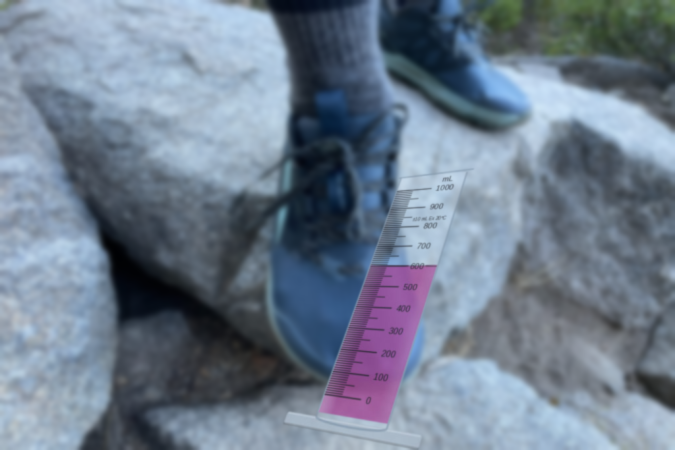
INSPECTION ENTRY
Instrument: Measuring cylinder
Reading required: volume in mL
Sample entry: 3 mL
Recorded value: 600 mL
